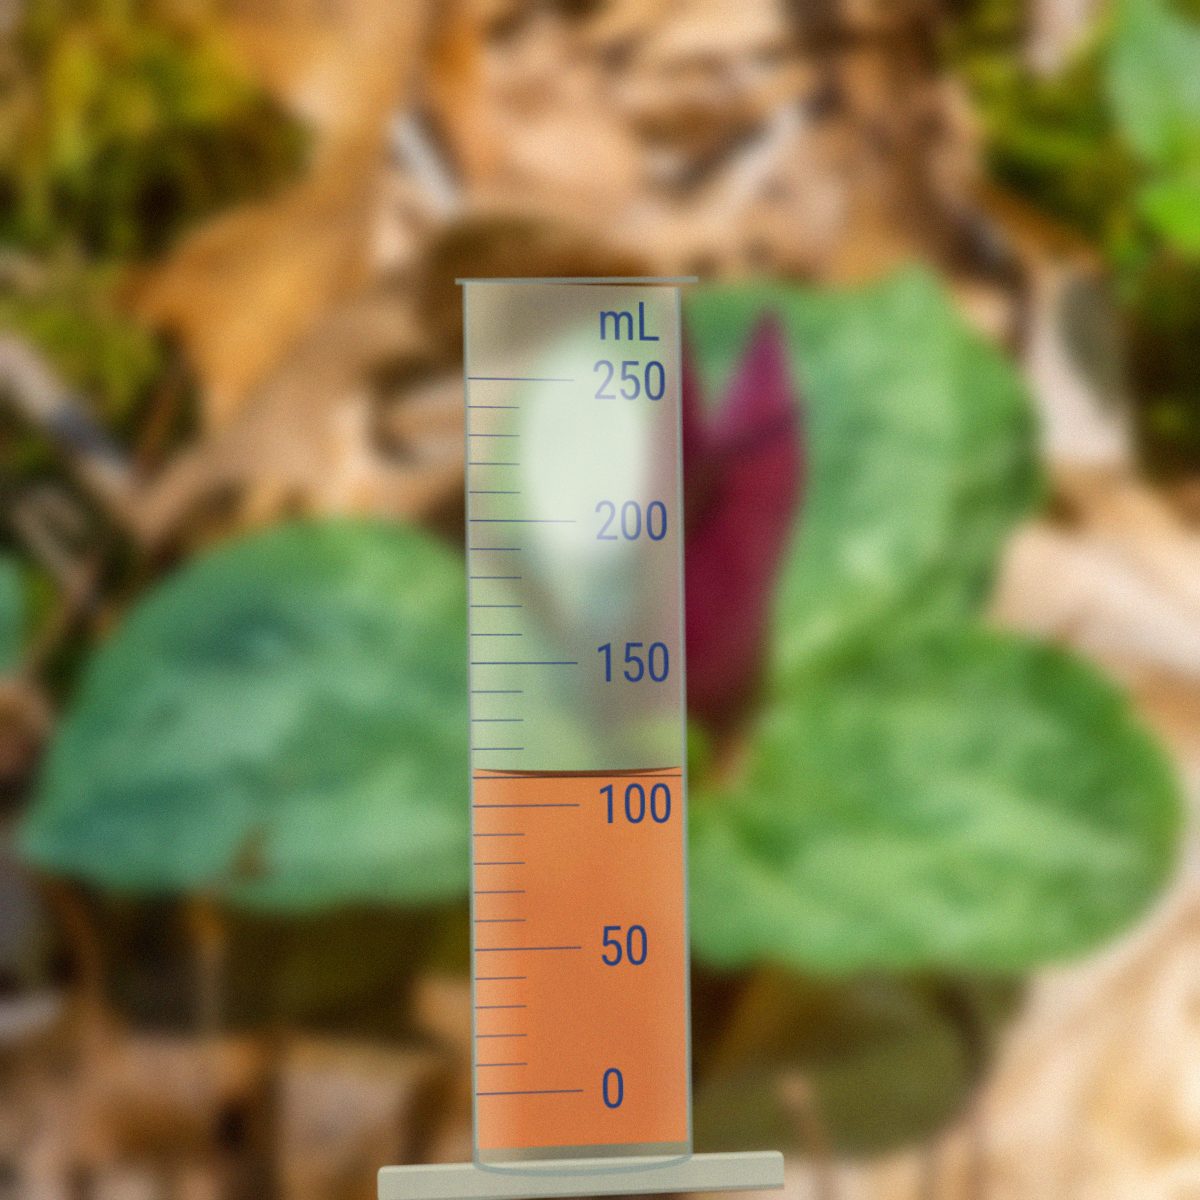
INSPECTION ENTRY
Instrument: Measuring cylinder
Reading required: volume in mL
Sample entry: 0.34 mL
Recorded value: 110 mL
